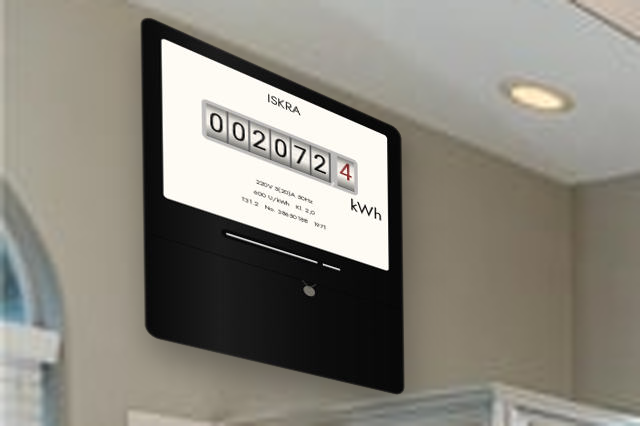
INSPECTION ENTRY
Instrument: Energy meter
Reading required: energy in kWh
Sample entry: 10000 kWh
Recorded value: 2072.4 kWh
